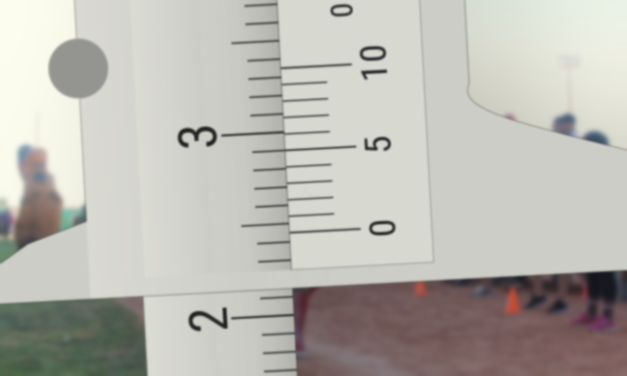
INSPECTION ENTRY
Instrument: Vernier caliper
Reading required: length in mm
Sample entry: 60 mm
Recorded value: 24.5 mm
